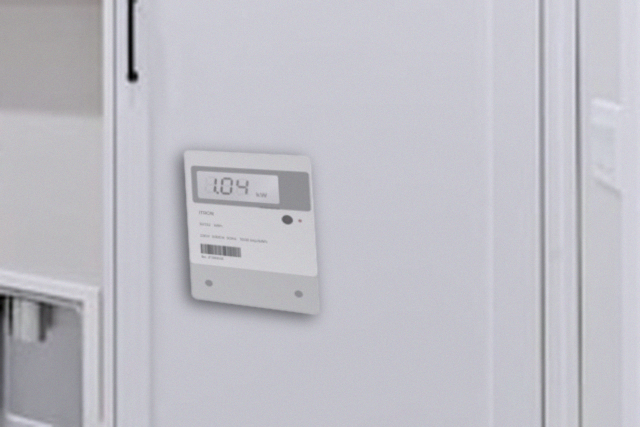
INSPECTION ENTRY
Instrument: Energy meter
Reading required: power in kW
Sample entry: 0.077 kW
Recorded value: 1.04 kW
